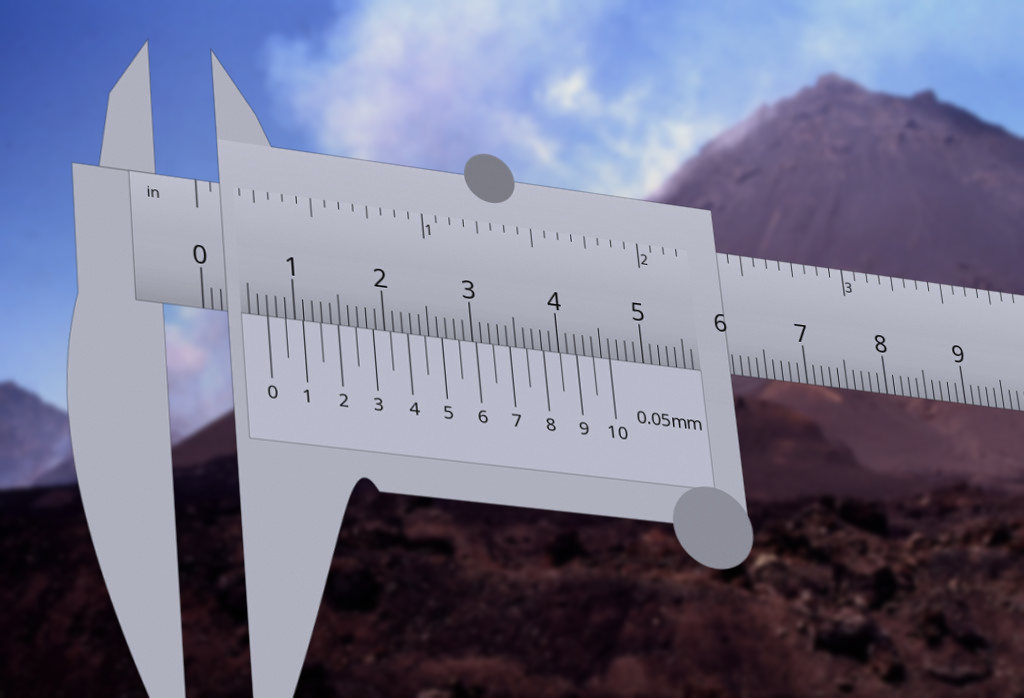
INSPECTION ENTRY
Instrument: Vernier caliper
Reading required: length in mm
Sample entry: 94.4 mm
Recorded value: 7.0 mm
